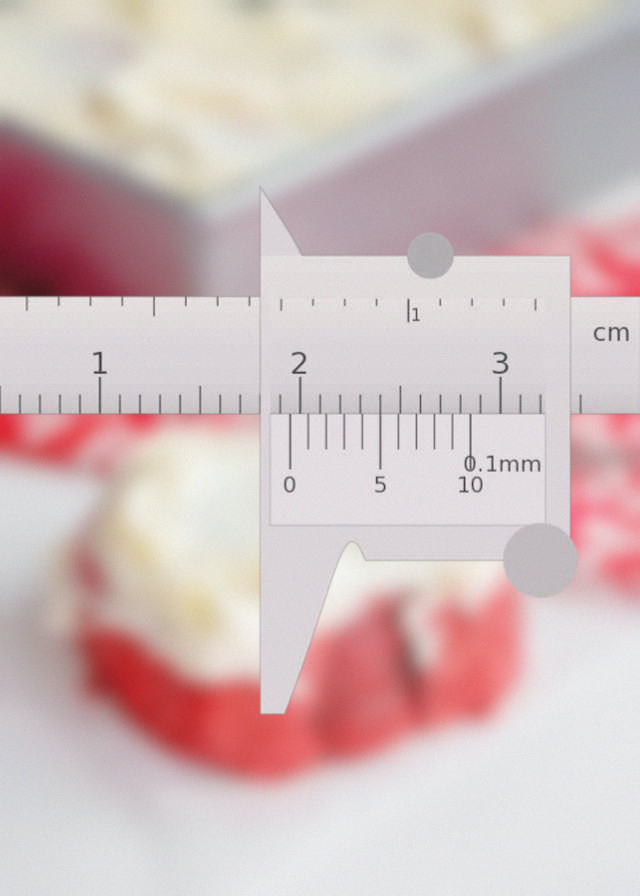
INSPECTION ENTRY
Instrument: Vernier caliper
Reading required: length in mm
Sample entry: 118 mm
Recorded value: 19.5 mm
